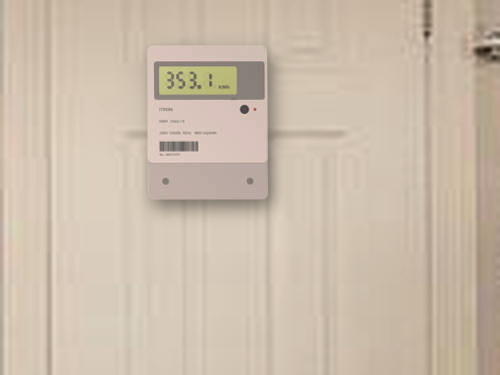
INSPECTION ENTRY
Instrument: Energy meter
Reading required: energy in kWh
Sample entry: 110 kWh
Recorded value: 353.1 kWh
